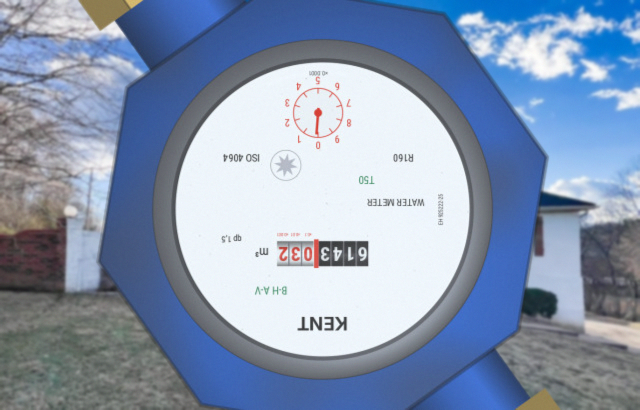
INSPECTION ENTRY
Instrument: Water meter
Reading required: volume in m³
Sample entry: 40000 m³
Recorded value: 6143.0320 m³
